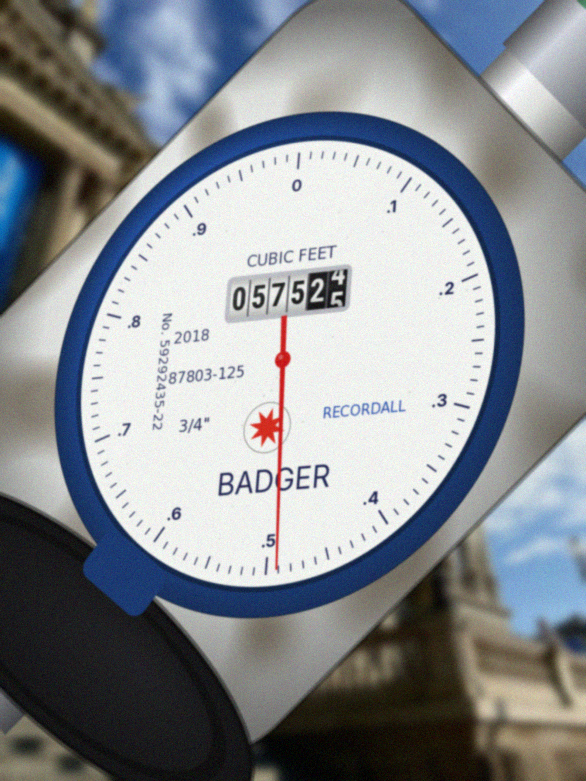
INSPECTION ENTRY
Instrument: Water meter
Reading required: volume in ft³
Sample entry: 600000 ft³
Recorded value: 57524.49 ft³
